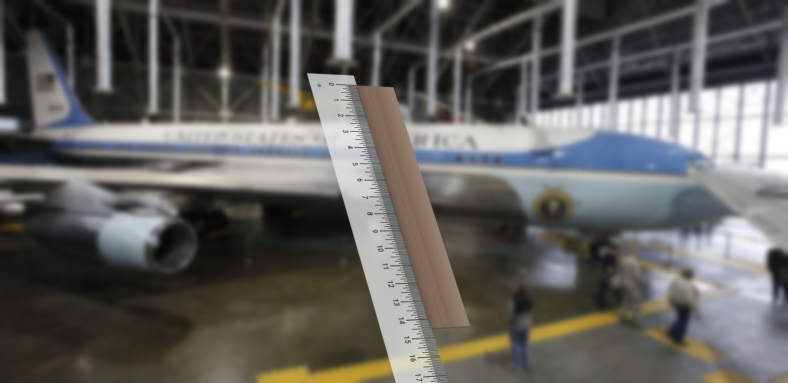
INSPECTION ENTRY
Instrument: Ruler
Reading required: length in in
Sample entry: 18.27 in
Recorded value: 14.5 in
